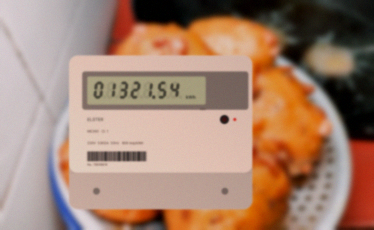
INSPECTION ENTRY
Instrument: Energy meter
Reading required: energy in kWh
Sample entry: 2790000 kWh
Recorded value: 1321.54 kWh
